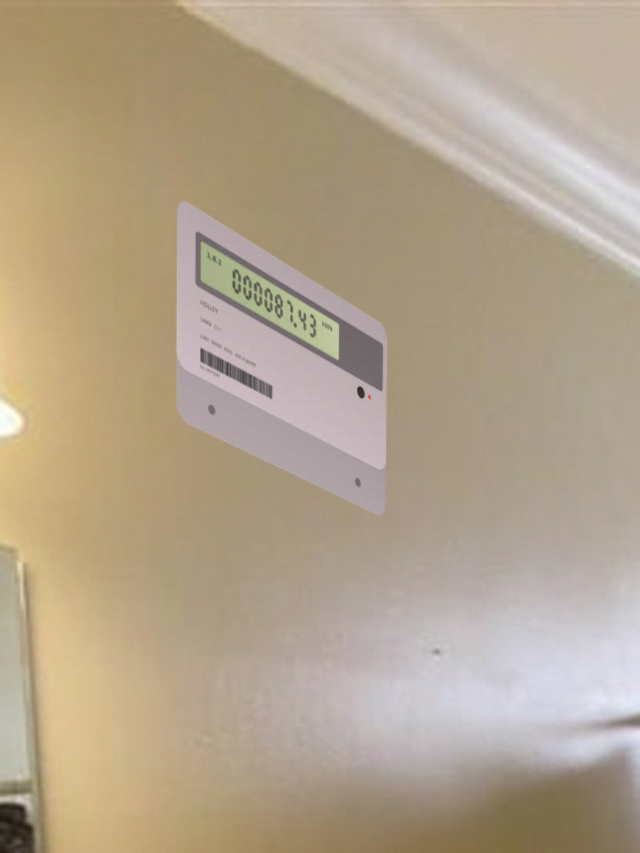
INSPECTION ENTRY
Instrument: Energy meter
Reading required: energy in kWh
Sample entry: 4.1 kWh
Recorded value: 87.43 kWh
